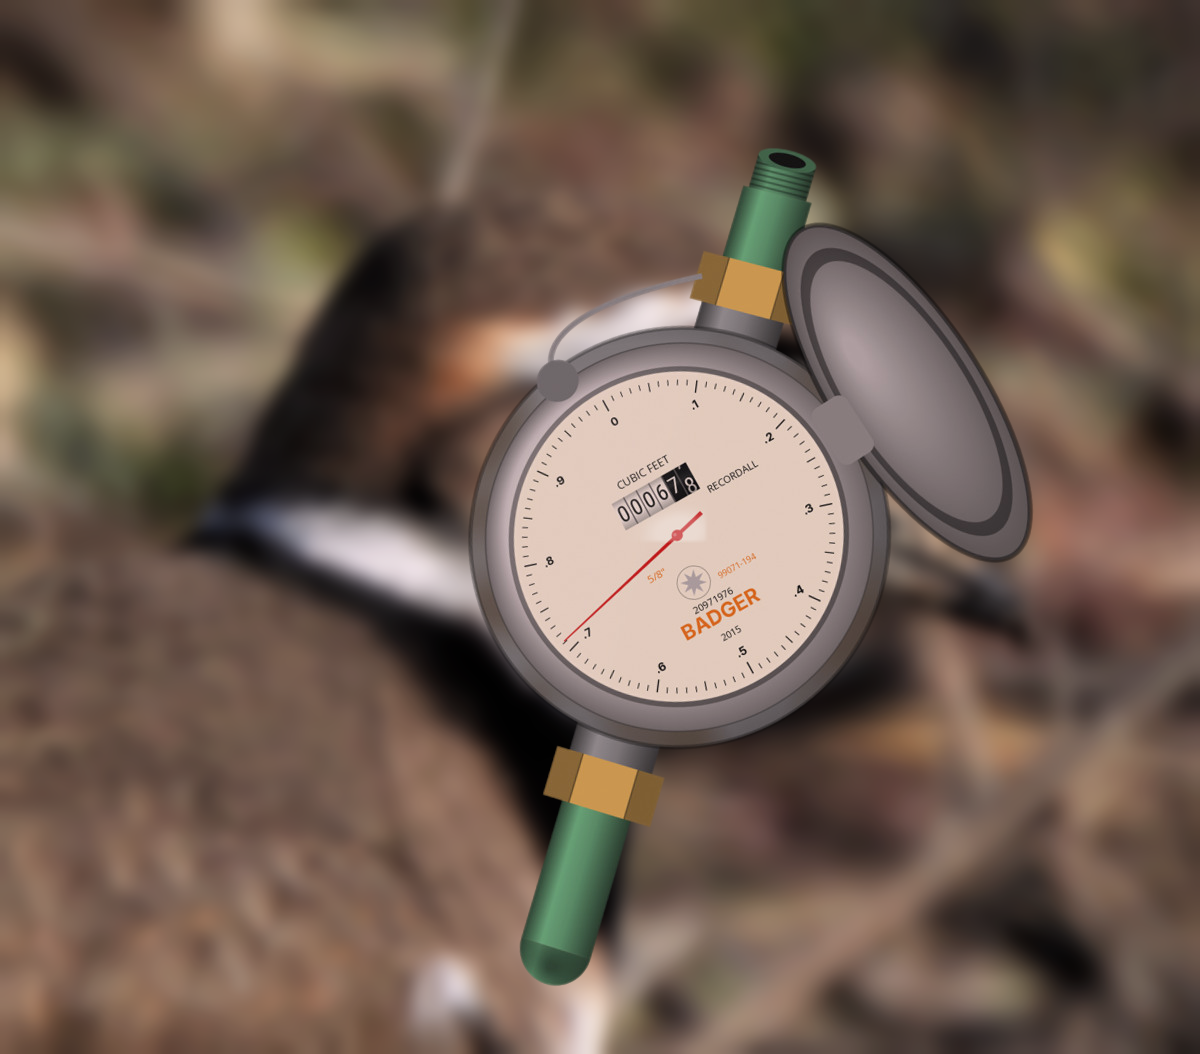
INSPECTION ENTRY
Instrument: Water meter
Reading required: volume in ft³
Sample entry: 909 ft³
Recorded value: 677.71 ft³
